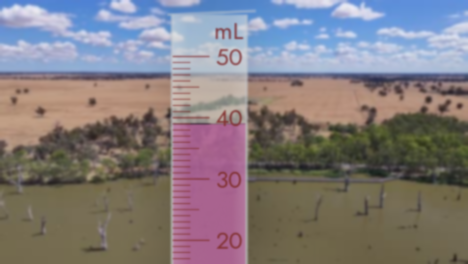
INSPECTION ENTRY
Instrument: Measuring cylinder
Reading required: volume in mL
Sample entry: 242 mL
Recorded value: 39 mL
